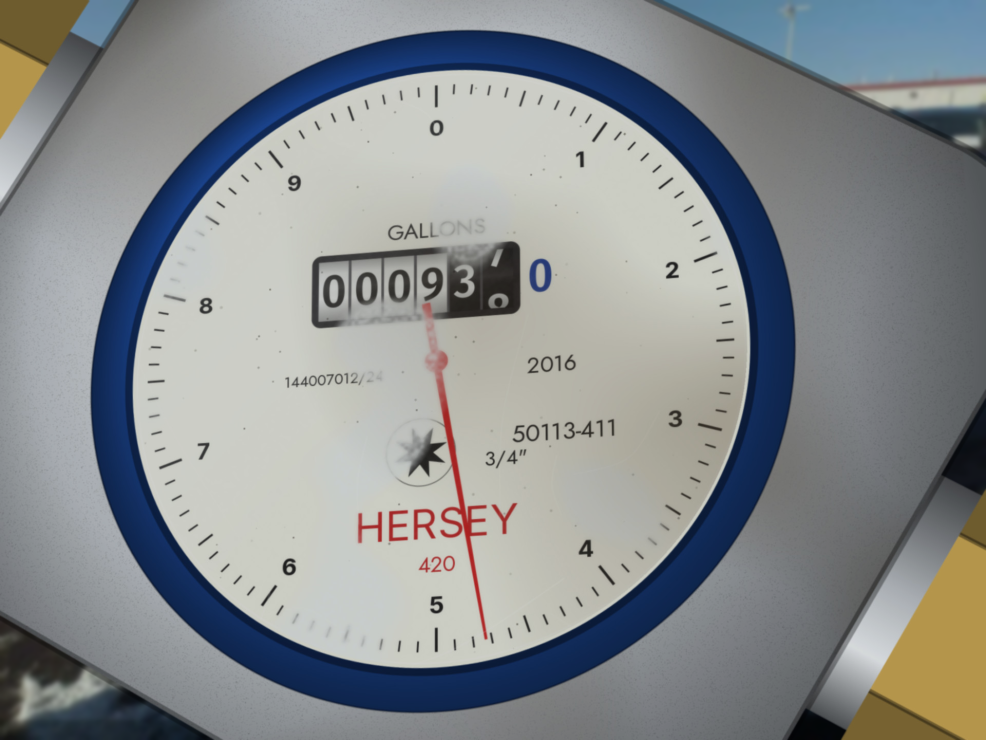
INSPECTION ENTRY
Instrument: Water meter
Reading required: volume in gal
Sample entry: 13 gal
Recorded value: 9374.7 gal
